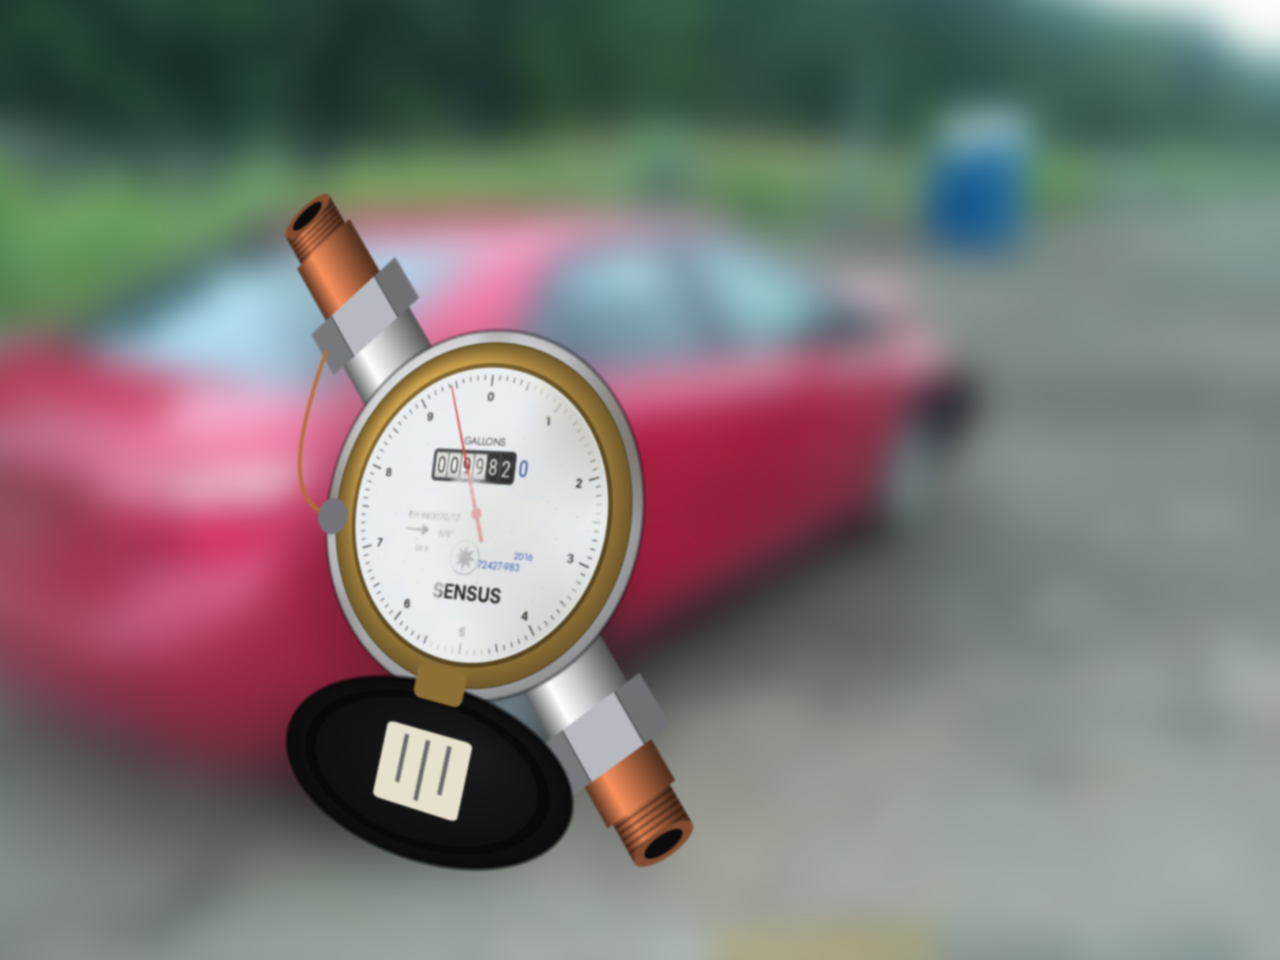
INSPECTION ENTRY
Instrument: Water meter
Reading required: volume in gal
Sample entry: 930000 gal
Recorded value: 99819.4 gal
